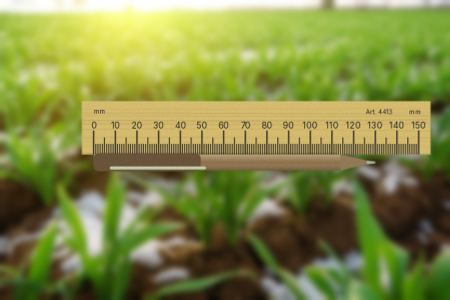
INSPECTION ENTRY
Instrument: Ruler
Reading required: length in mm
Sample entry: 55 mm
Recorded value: 130 mm
